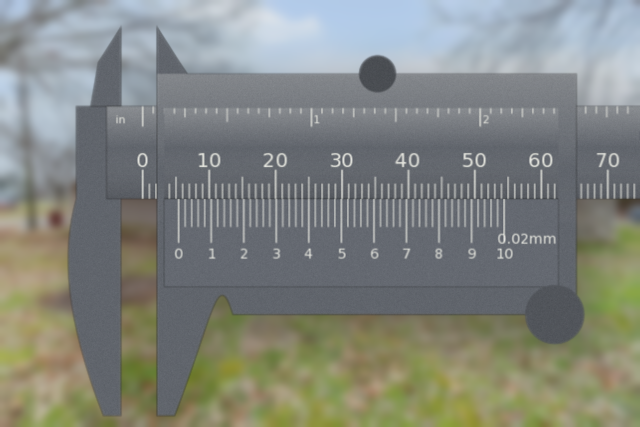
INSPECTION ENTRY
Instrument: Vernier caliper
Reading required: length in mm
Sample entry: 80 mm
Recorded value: 5.4 mm
